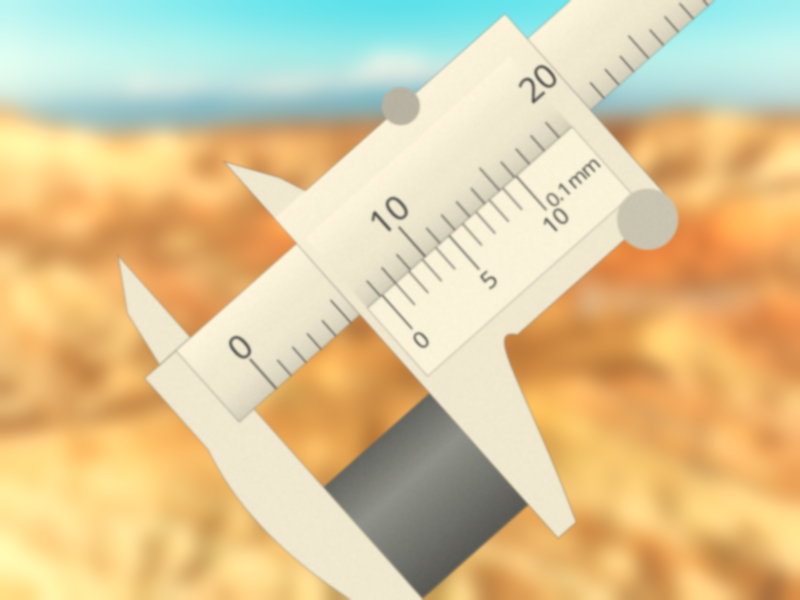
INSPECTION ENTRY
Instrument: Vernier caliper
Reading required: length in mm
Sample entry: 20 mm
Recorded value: 7.1 mm
